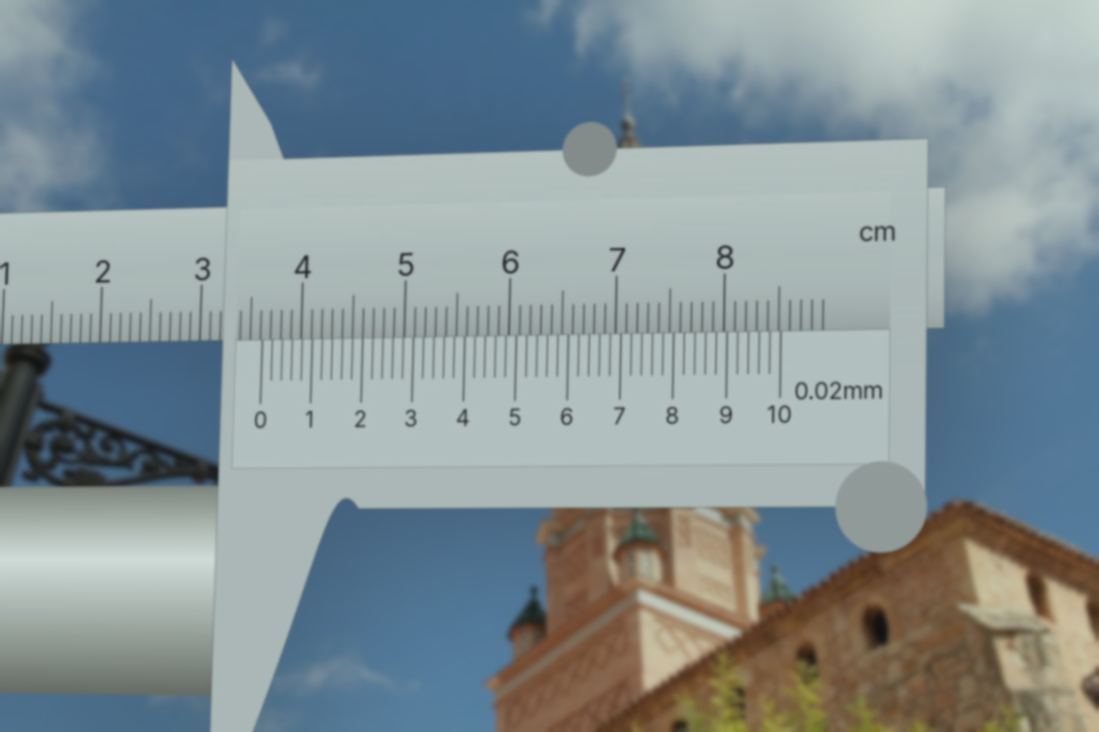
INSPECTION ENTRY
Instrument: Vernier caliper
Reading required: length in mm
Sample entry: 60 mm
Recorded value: 36.2 mm
